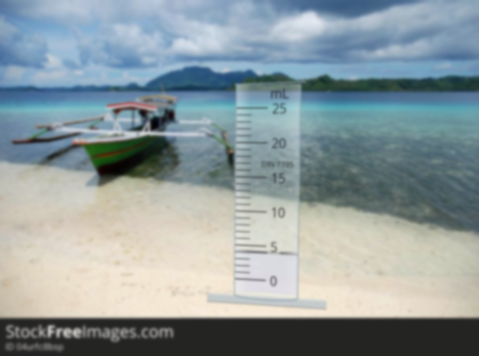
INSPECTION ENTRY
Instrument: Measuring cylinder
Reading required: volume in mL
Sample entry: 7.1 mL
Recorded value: 4 mL
